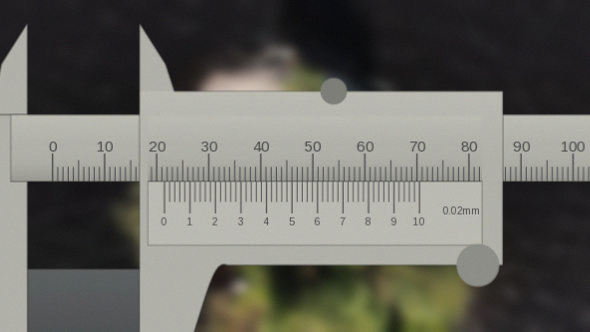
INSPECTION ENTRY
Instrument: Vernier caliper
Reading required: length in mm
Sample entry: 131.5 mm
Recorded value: 21.5 mm
